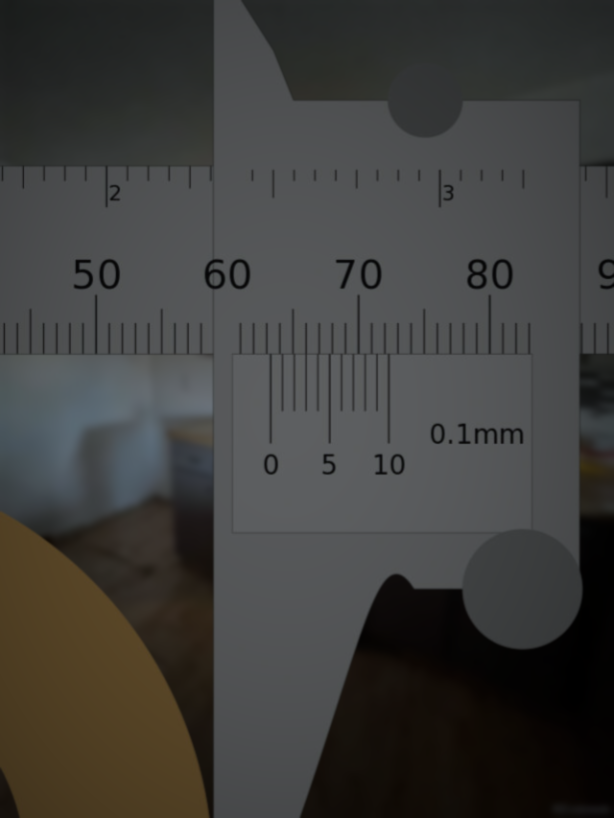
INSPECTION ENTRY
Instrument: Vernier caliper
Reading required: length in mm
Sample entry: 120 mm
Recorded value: 63.3 mm
